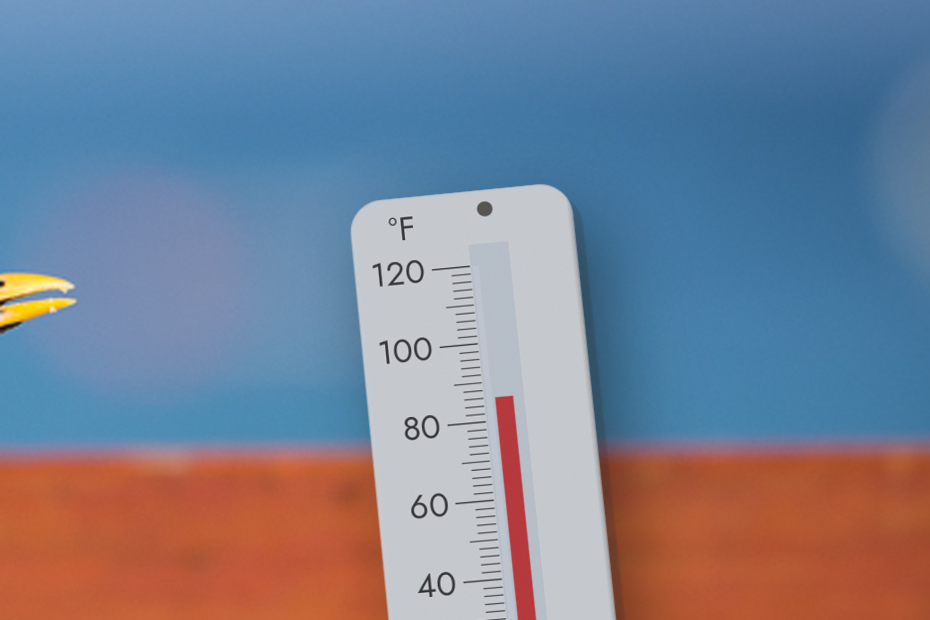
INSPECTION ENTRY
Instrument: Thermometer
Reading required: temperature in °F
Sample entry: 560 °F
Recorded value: 86 °F
